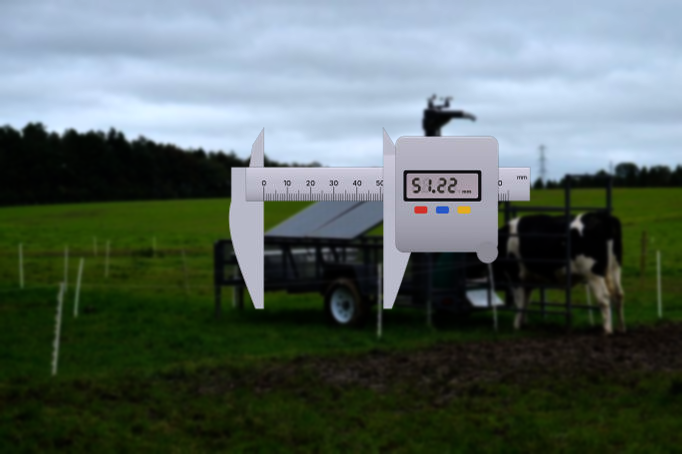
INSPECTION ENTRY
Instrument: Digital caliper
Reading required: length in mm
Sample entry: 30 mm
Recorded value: 51.22 mm
